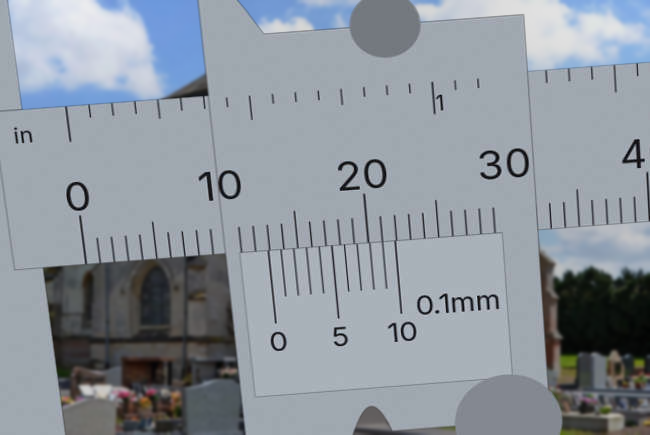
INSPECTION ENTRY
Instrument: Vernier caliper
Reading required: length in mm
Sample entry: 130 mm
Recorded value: 12.9 mm
